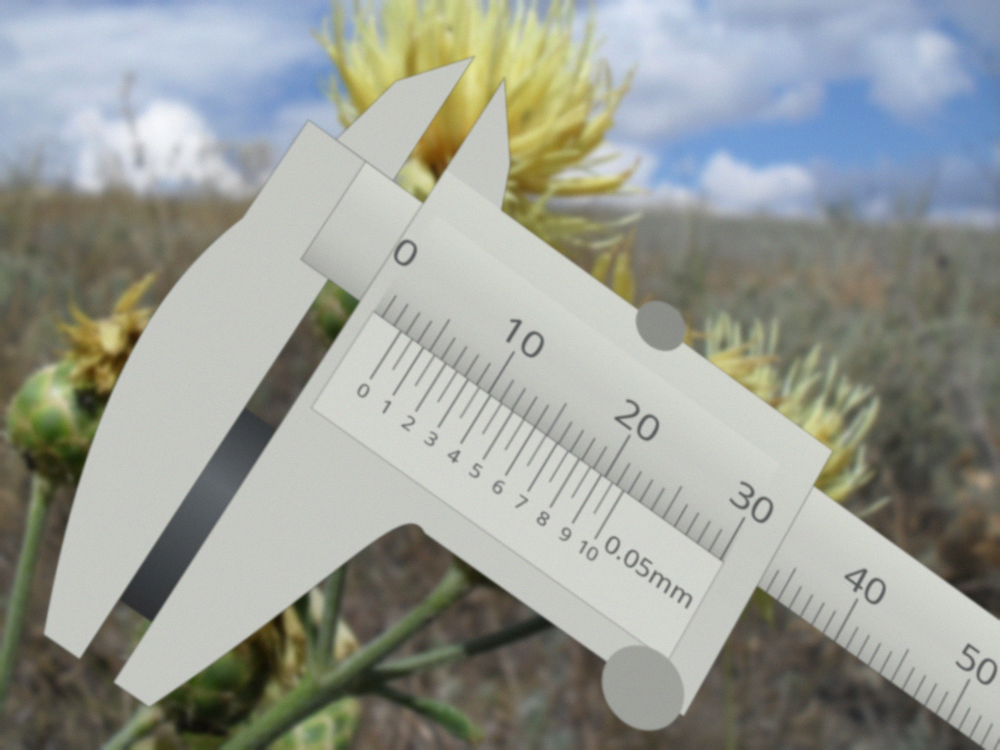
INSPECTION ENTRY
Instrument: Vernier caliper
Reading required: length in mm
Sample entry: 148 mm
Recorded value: 2.6 mm
